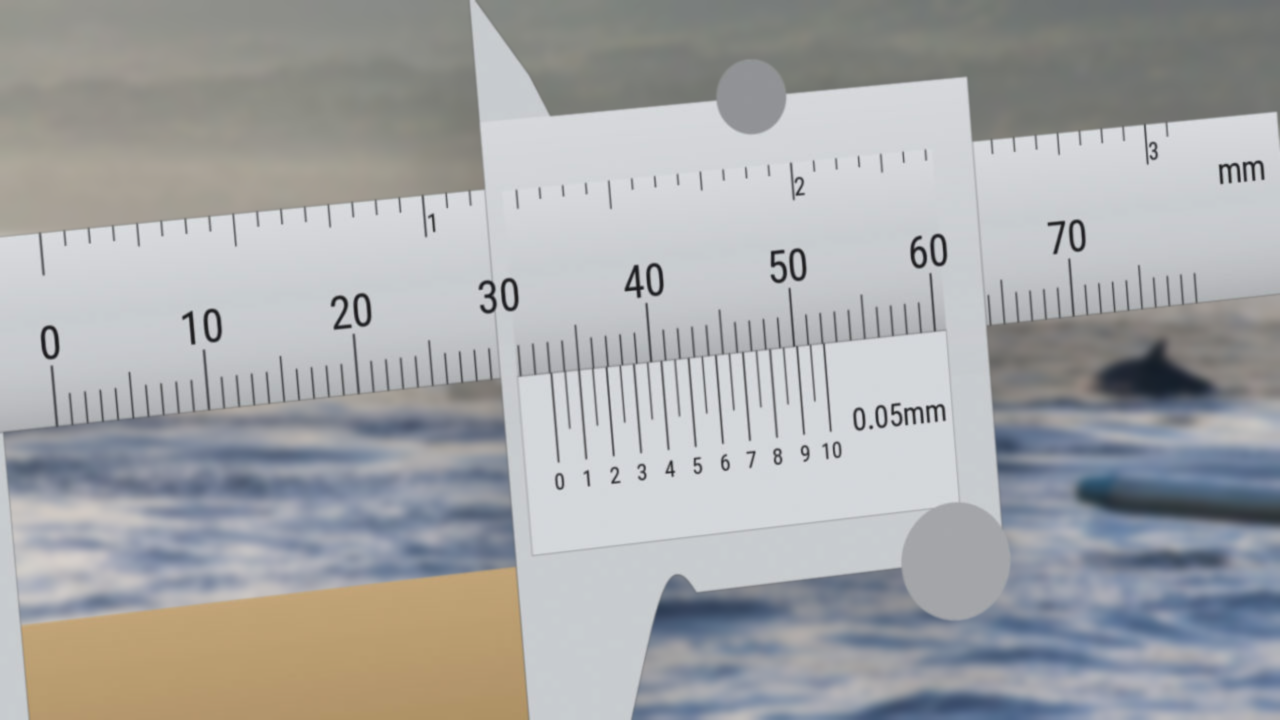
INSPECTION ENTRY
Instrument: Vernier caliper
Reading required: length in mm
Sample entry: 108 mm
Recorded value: 33.1 mm
